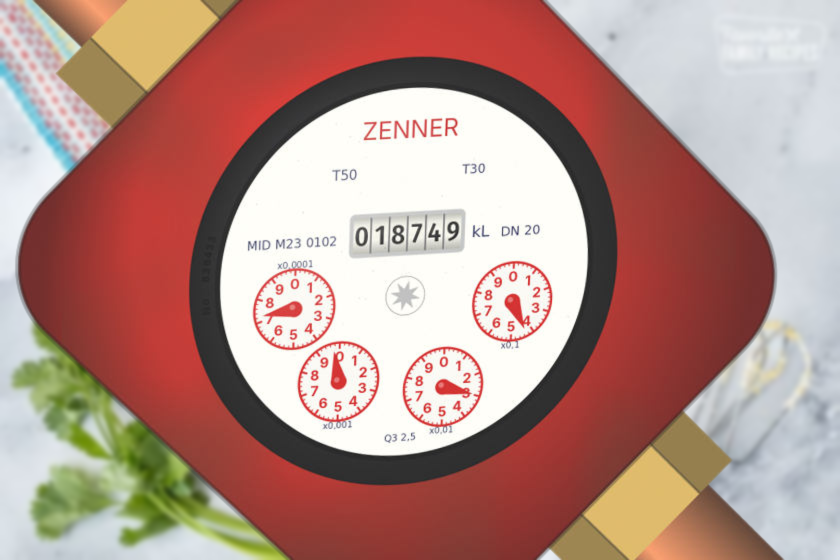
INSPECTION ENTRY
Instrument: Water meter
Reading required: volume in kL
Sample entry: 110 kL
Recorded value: 18749.4297 kL
